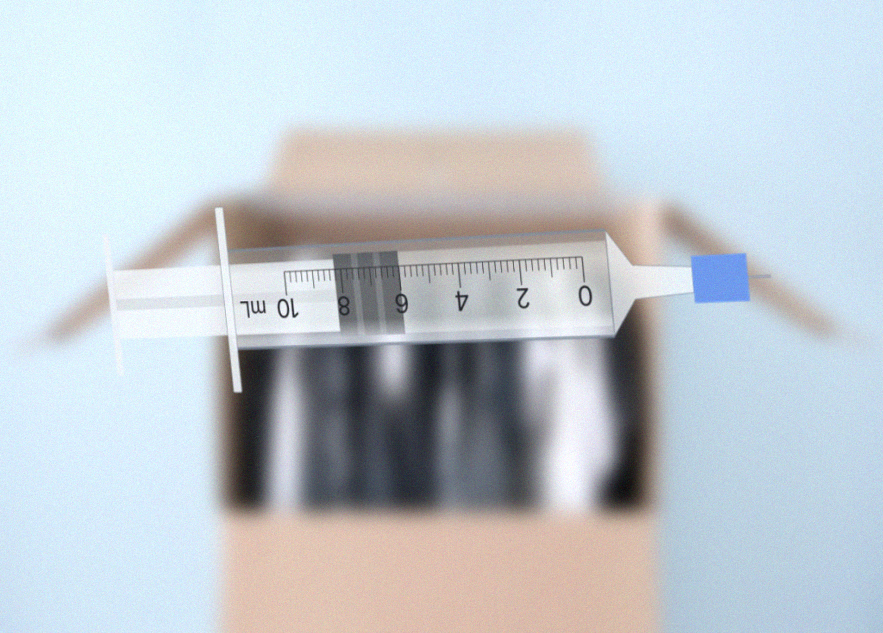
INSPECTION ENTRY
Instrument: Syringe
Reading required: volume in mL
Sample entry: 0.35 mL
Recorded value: 6 mL
